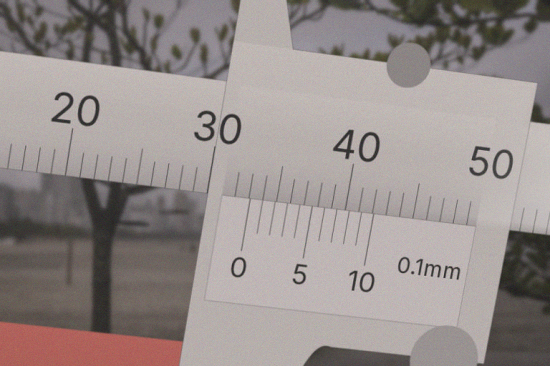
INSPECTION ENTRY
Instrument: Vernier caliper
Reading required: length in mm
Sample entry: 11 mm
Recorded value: 33.1 mm
